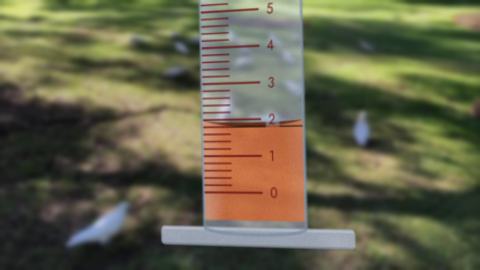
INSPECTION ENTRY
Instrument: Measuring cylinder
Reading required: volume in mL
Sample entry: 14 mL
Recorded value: 1.8 mL
